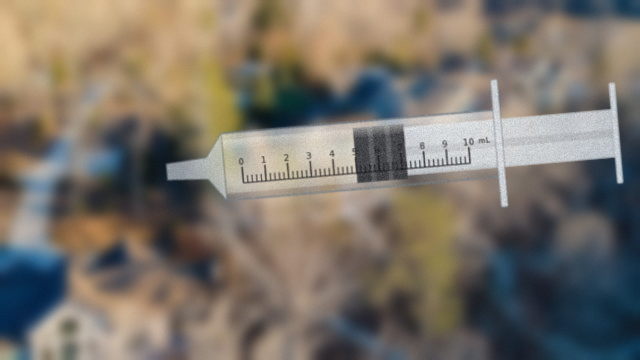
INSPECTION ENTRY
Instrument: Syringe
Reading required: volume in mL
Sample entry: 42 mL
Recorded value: 5 mL
